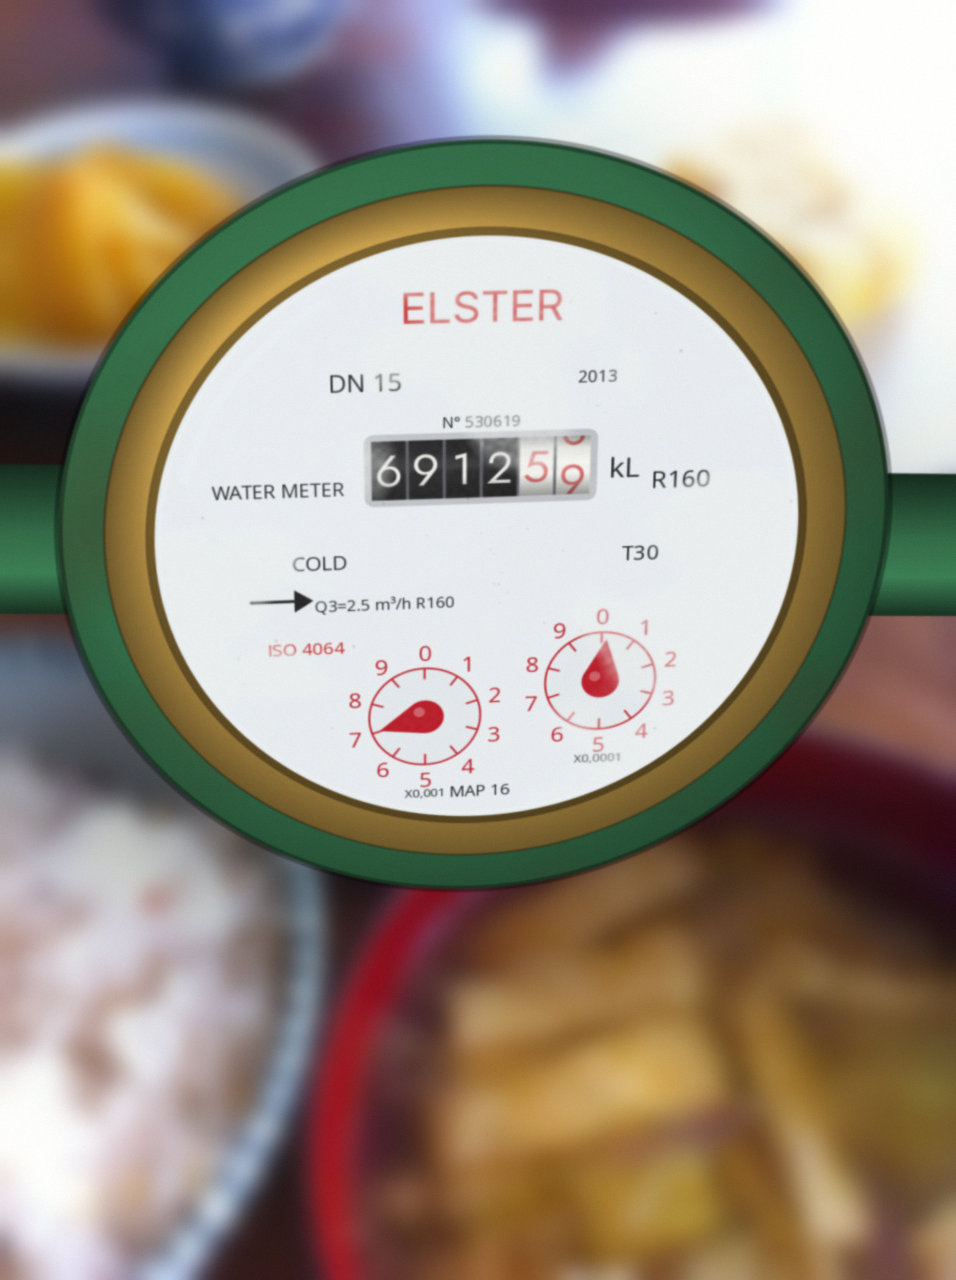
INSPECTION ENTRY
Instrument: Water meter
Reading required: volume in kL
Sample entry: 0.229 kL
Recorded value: 6912.5870 kL
